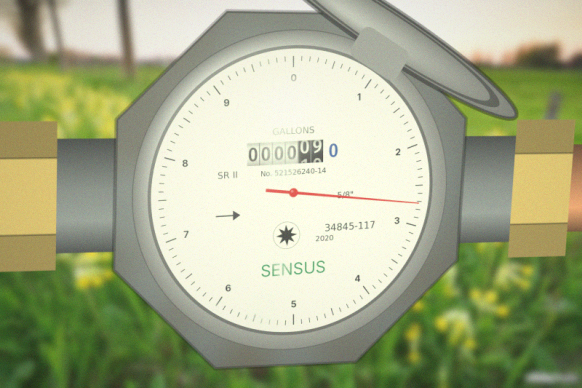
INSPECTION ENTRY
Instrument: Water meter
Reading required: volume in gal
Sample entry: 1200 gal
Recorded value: 92.7 gal
